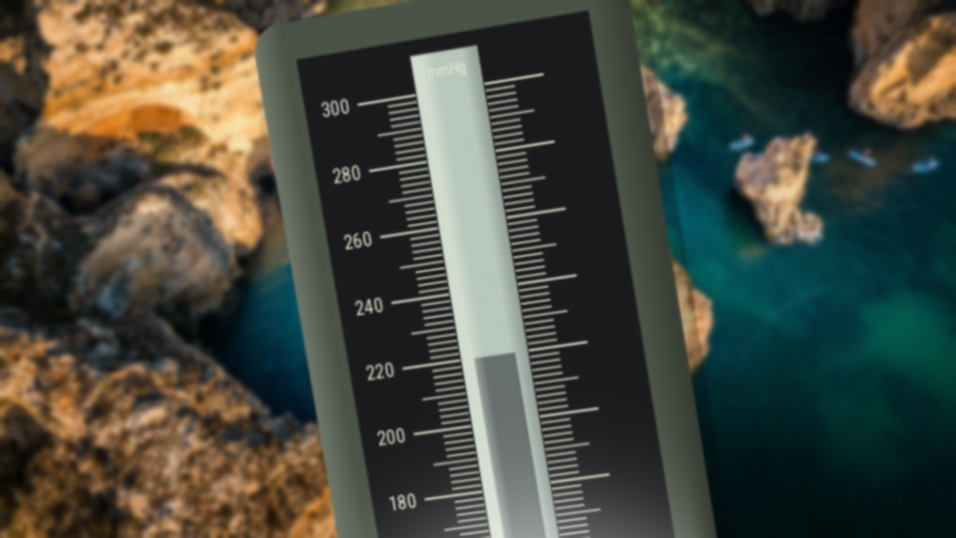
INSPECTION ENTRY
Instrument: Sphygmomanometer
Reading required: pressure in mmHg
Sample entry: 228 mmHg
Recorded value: 220 mmHg
